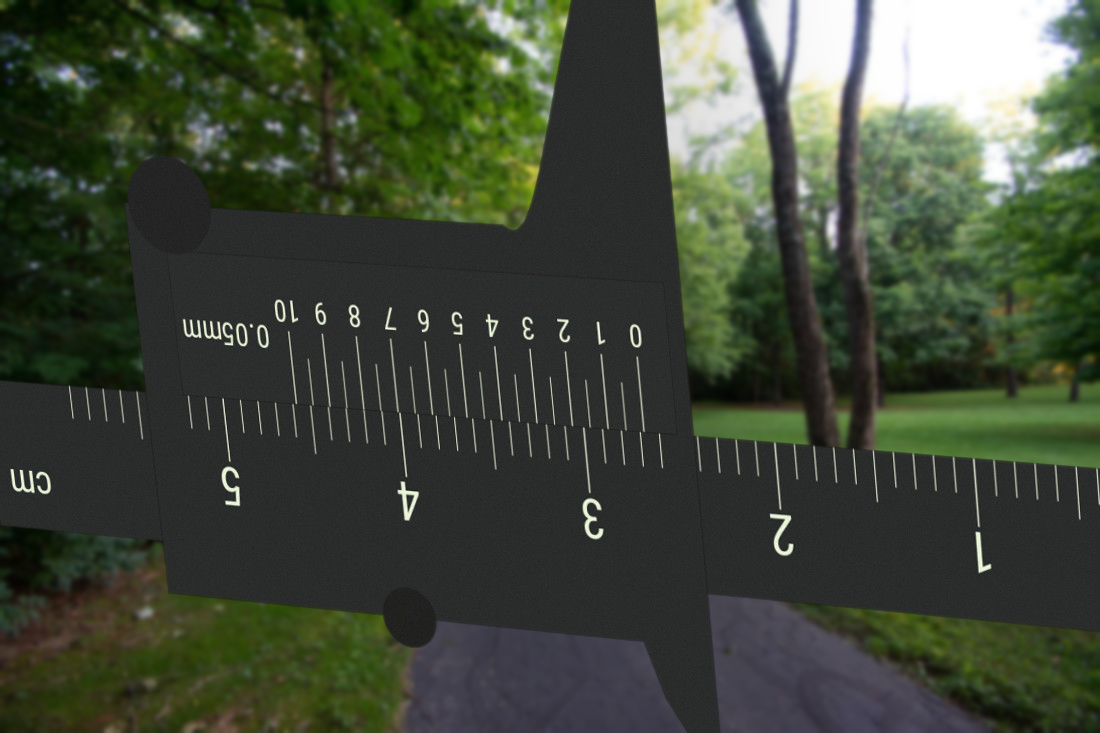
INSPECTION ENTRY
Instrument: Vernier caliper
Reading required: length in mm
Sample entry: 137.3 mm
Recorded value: 26.8 mm
